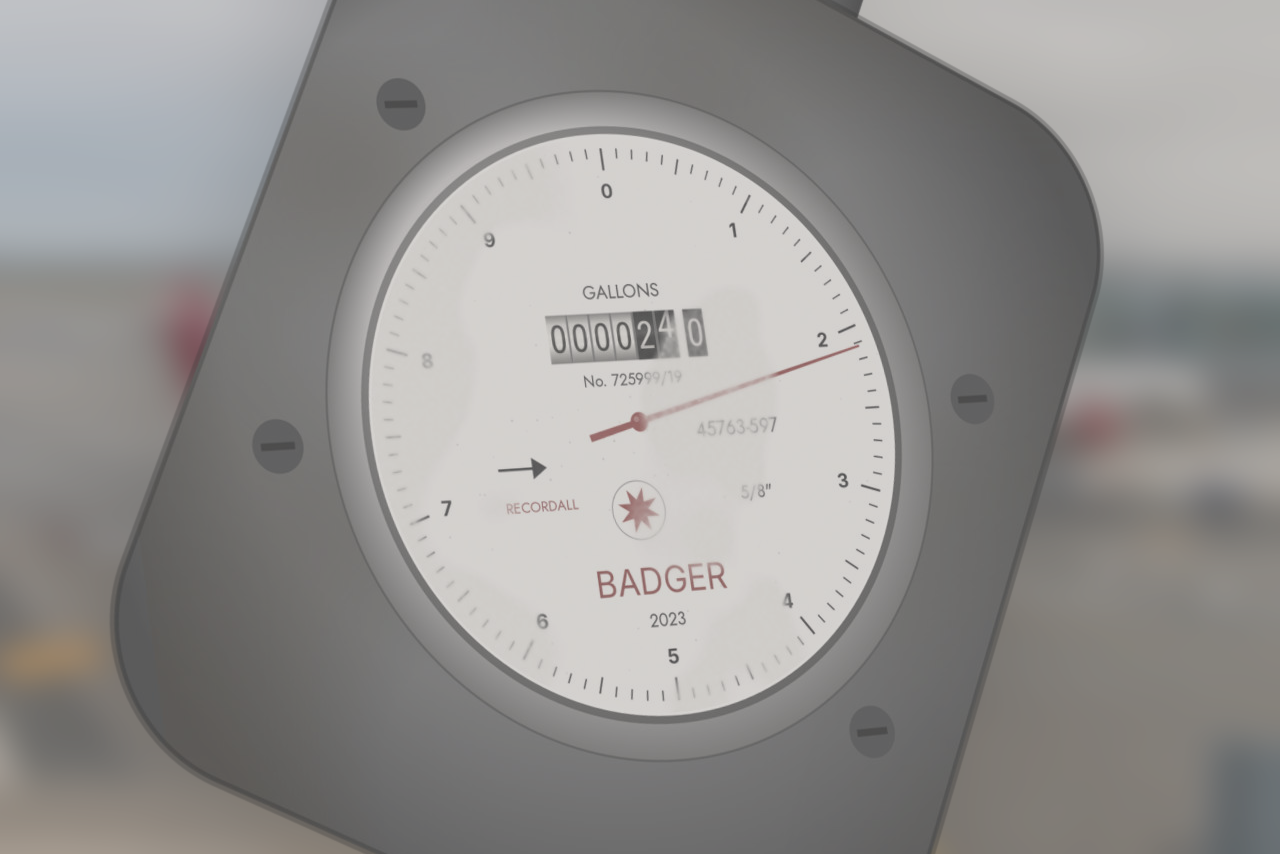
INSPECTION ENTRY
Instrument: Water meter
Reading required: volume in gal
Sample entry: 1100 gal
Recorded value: 242.1 gal
